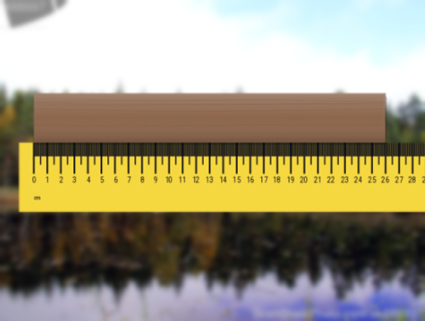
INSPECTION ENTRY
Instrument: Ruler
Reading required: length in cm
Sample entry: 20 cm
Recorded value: 26 cm
